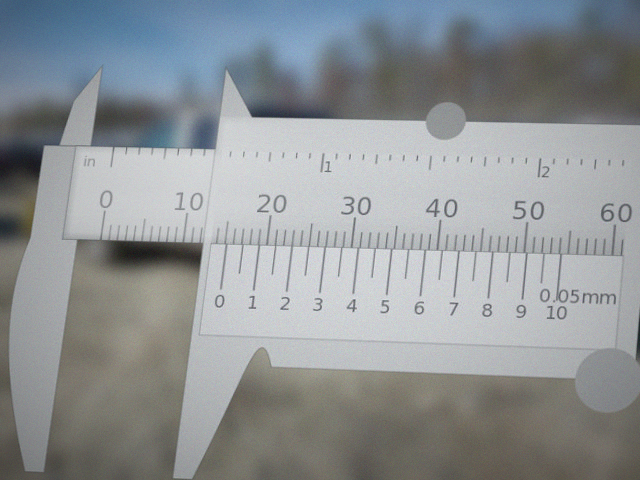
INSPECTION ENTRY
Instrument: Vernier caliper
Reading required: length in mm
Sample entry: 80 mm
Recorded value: 15.2 mm
